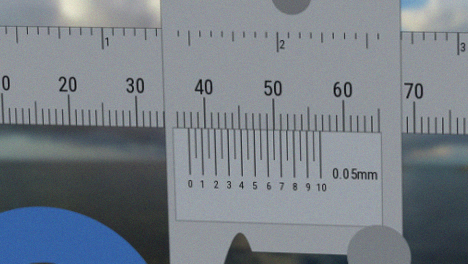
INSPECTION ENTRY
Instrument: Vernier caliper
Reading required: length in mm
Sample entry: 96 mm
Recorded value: 37.6 mm
